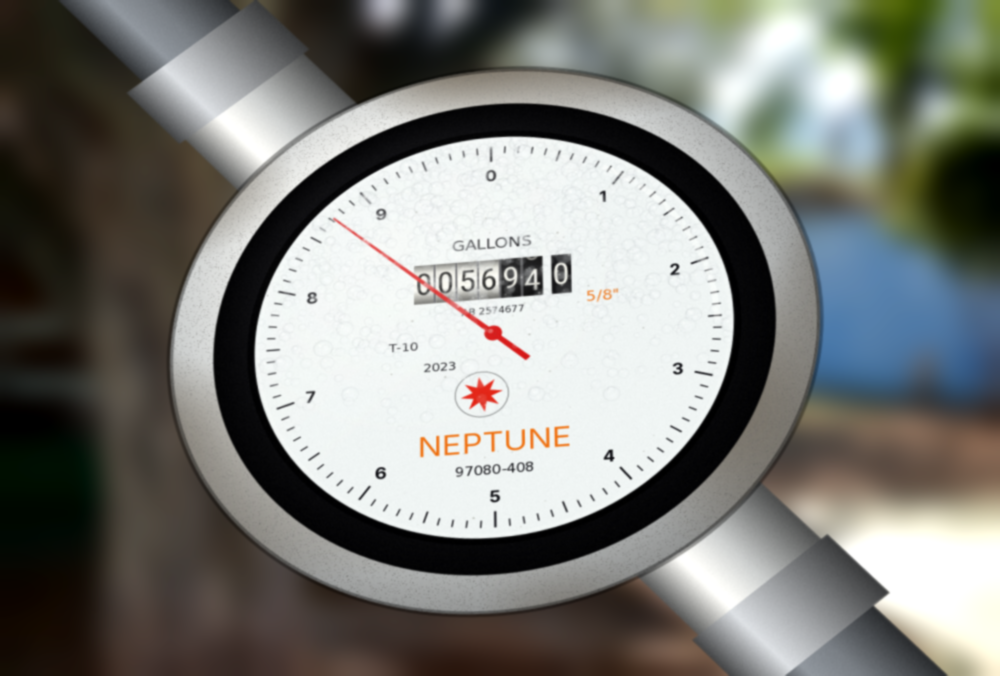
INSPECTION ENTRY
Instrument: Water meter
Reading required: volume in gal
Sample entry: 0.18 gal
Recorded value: 56938.7 gal
